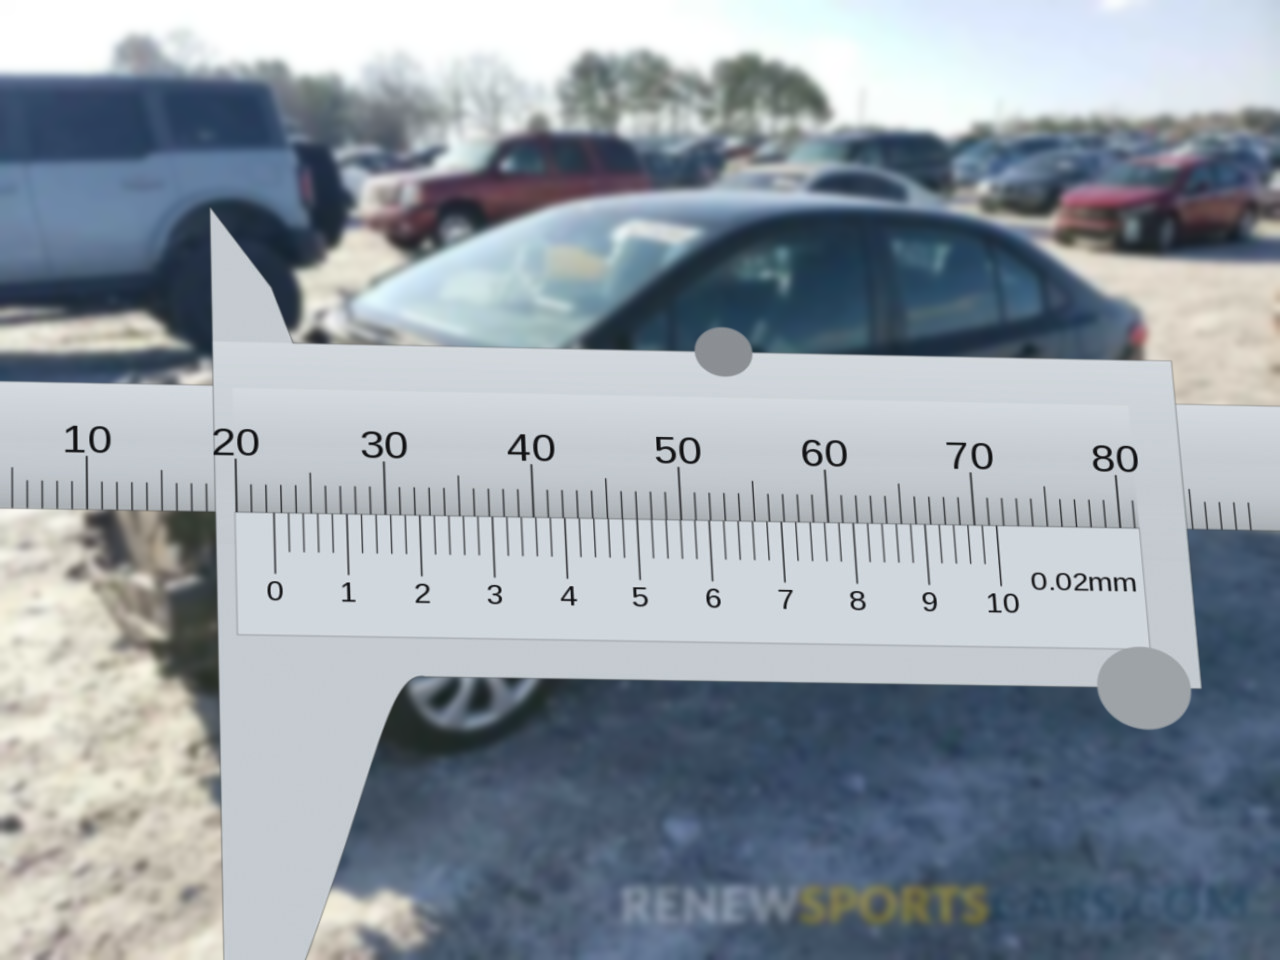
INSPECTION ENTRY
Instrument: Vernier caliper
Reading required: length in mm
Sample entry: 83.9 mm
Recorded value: 22.5 mm
